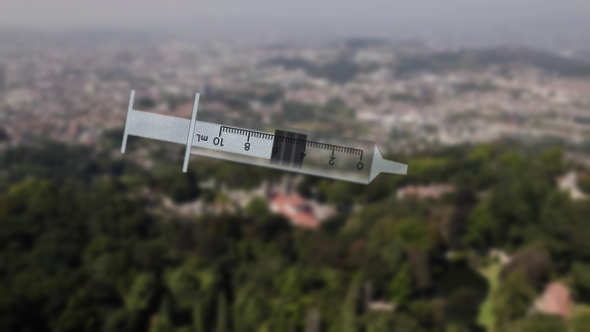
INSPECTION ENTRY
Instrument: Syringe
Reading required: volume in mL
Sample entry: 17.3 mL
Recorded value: 4 mL
